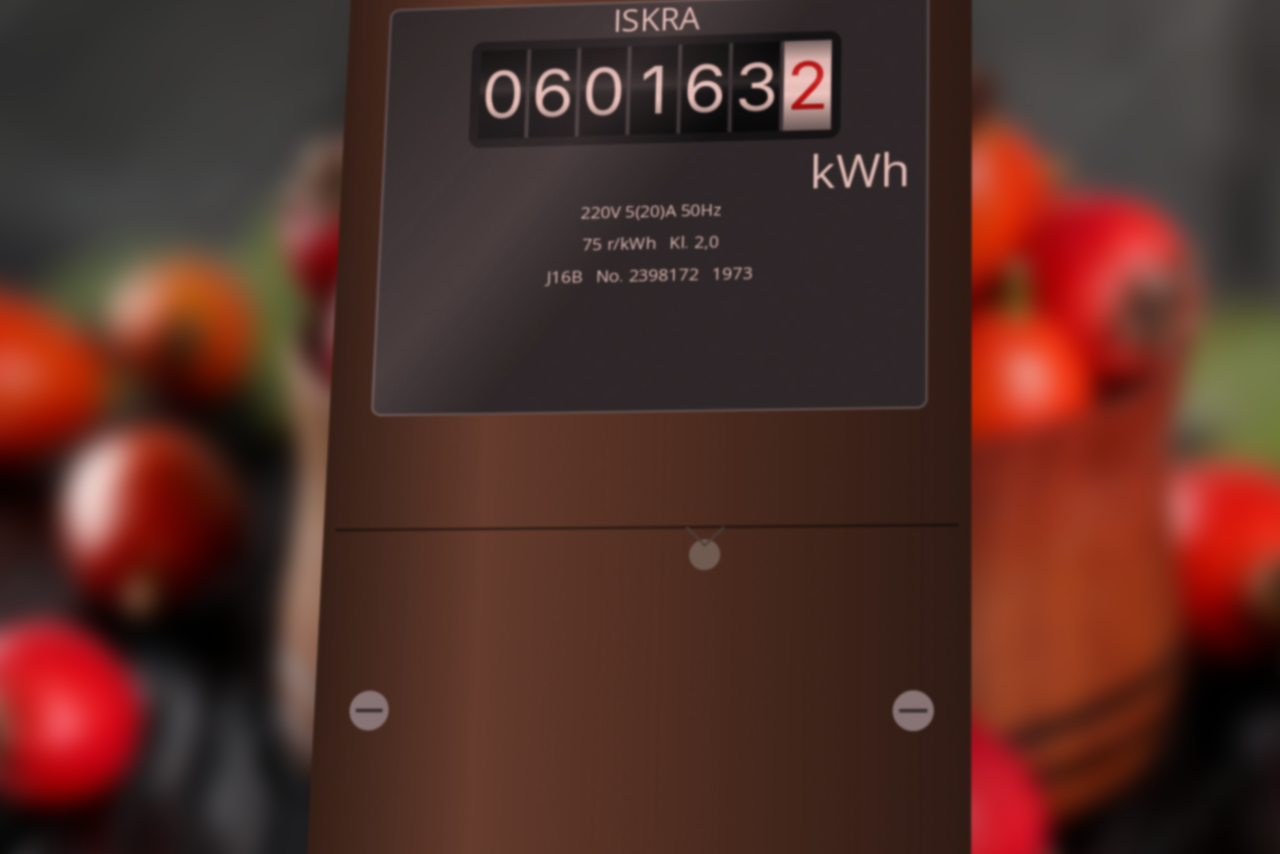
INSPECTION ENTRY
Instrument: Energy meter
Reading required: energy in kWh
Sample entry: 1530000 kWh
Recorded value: 60163.2 kWh
